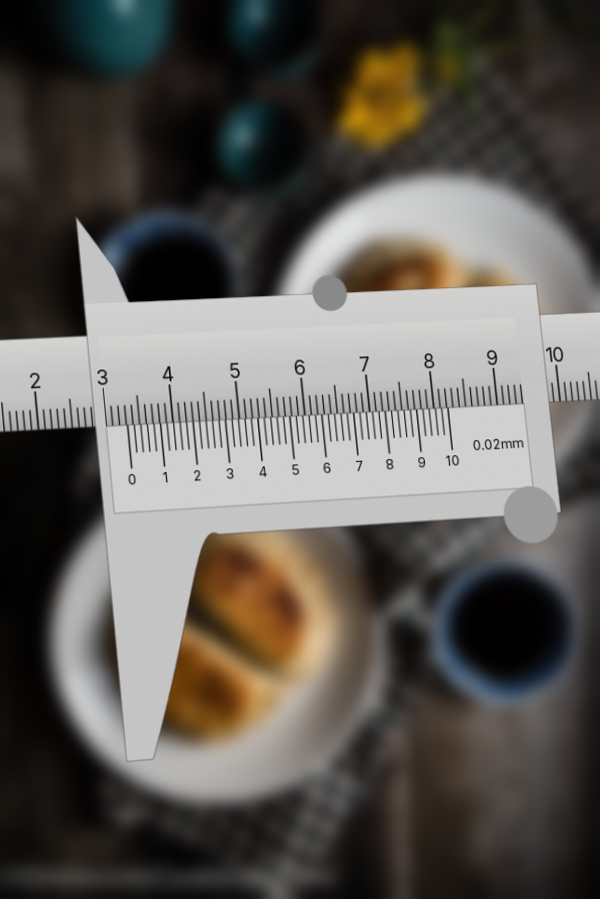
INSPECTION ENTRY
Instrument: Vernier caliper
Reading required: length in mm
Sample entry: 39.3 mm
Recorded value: 33.2 mm
